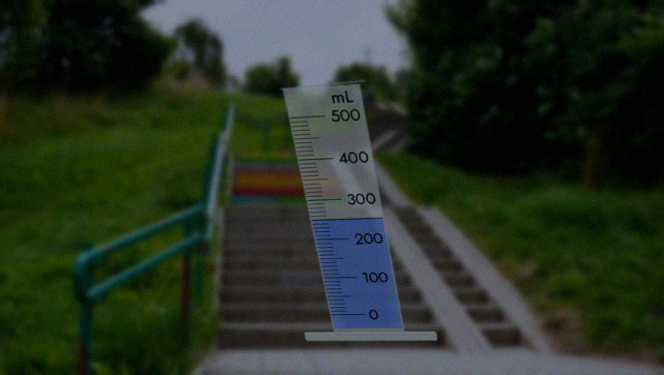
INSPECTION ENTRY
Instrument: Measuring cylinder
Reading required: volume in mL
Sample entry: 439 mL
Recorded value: 250 mL
